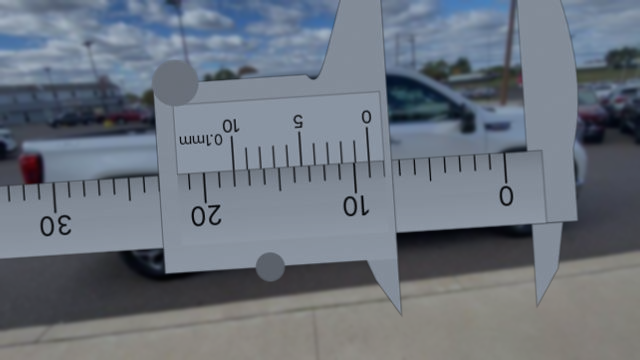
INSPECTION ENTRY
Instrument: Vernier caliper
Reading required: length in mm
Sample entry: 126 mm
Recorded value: 9.0 mm
